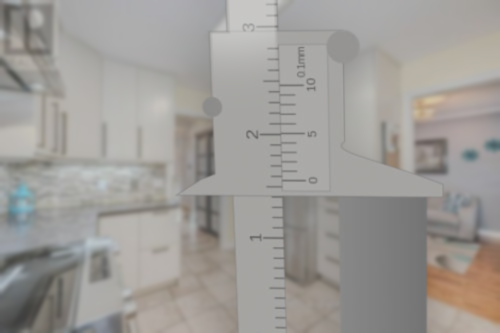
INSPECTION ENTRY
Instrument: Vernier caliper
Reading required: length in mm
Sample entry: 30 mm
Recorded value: 15.6 mm
